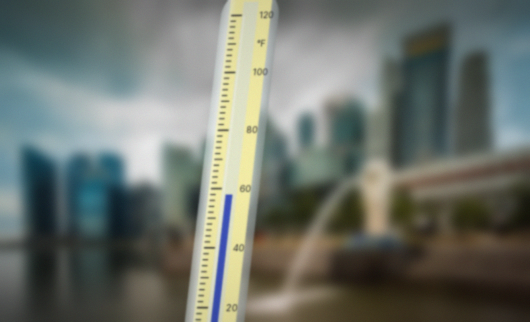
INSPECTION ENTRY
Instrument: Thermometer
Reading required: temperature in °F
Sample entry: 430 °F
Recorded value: 58 °F
